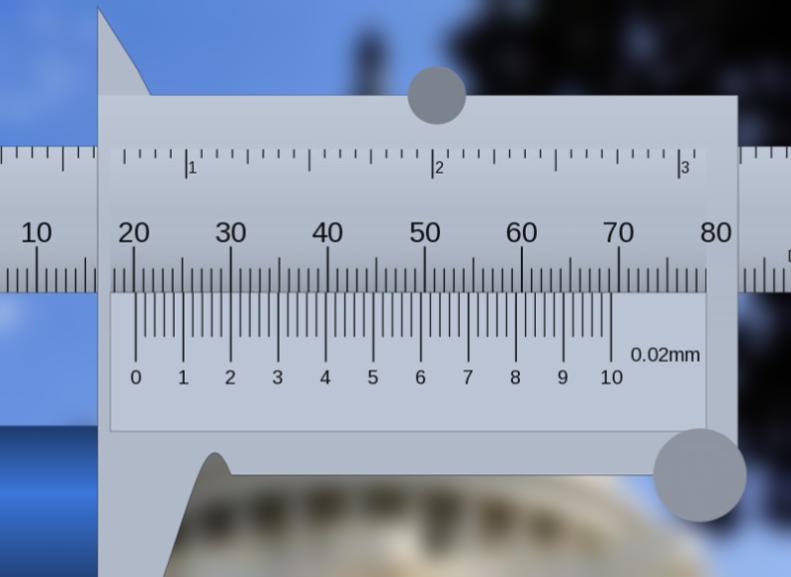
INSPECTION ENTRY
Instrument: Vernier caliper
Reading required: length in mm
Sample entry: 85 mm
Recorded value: 20.2 mm
